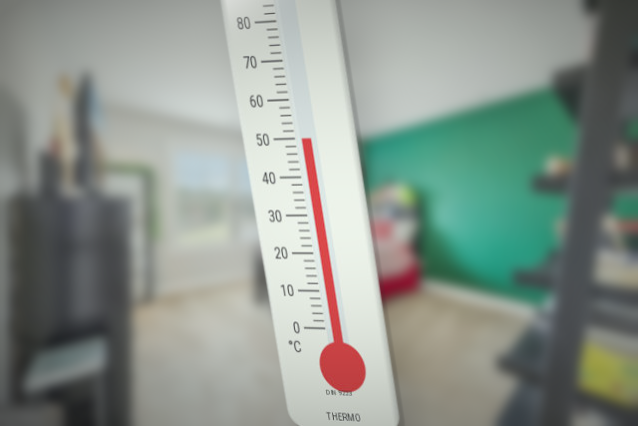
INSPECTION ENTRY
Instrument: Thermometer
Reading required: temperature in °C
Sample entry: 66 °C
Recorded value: 50 °C
